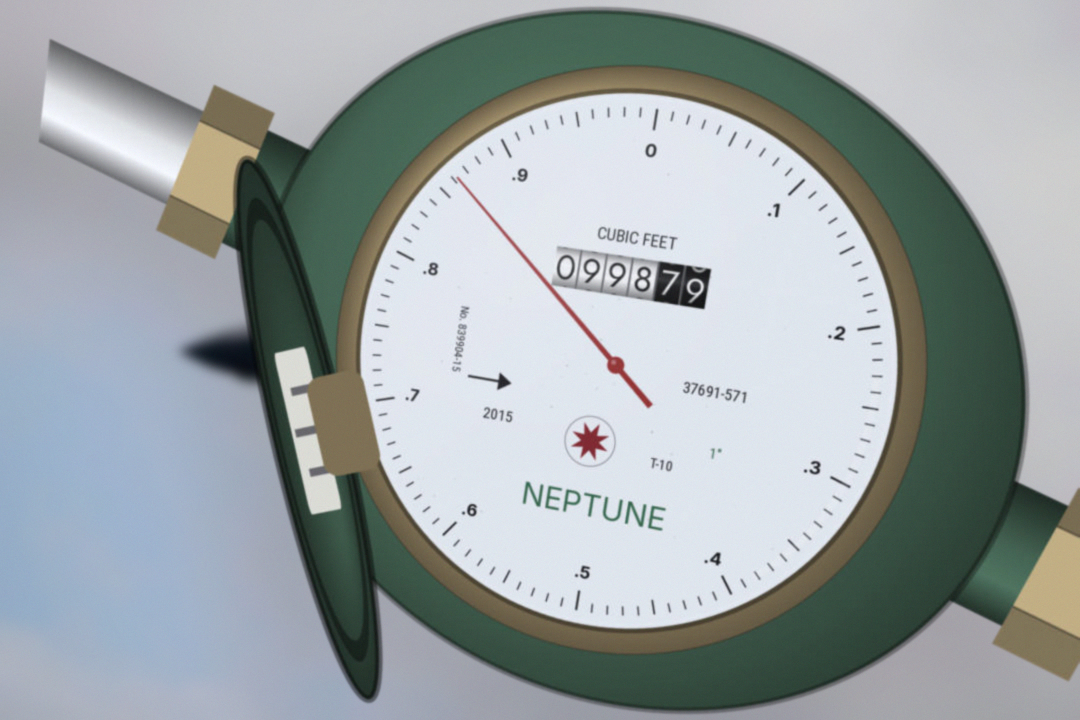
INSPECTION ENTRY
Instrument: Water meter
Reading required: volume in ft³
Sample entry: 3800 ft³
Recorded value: 99878.86 ft³
